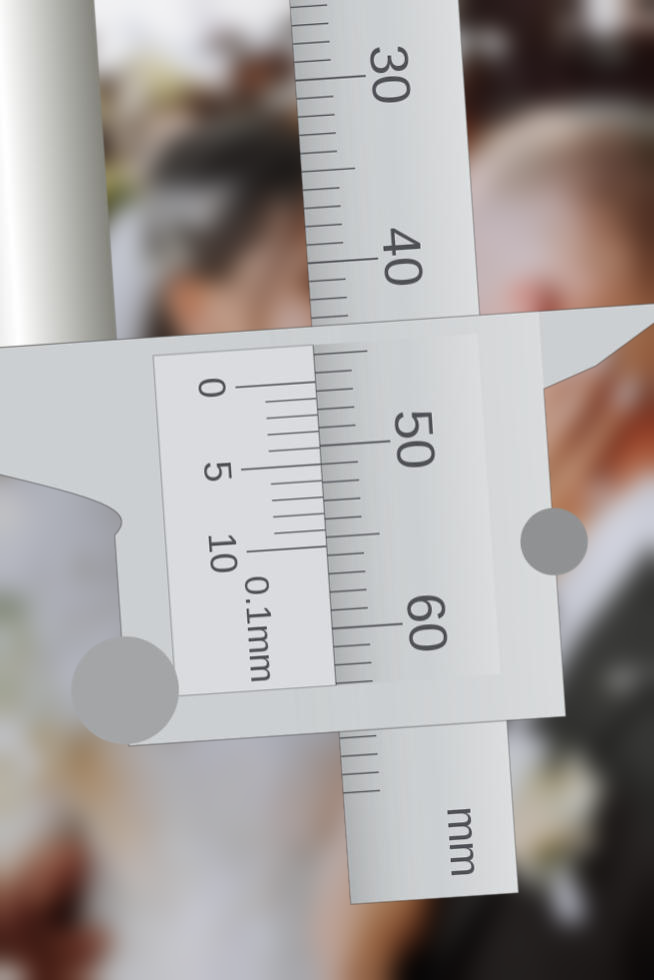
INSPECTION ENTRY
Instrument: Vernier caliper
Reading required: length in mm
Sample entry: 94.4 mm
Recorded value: 46.5 mm
